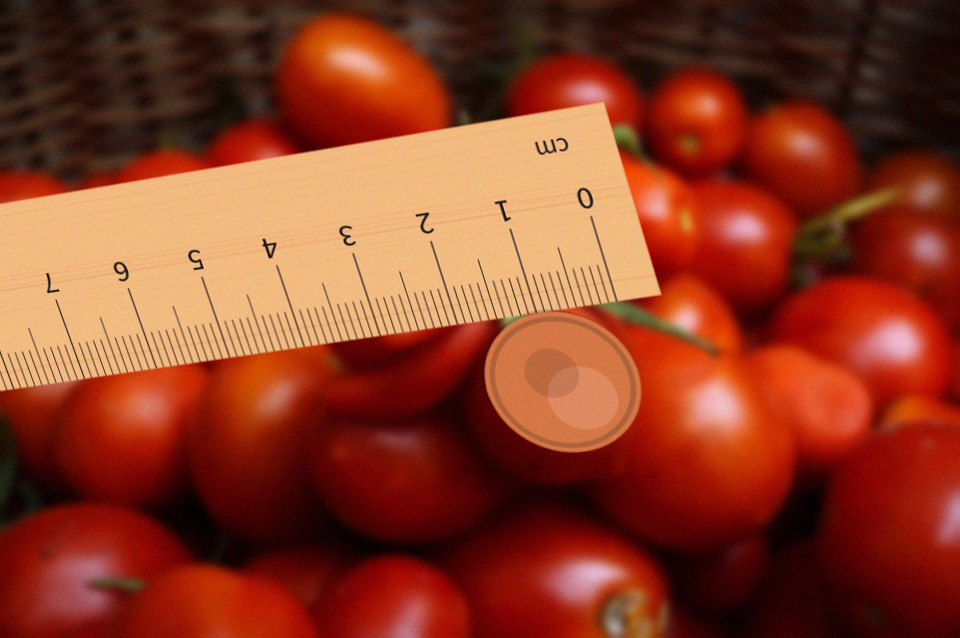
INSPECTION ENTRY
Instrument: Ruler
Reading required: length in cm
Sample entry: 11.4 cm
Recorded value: 1.9 cm
